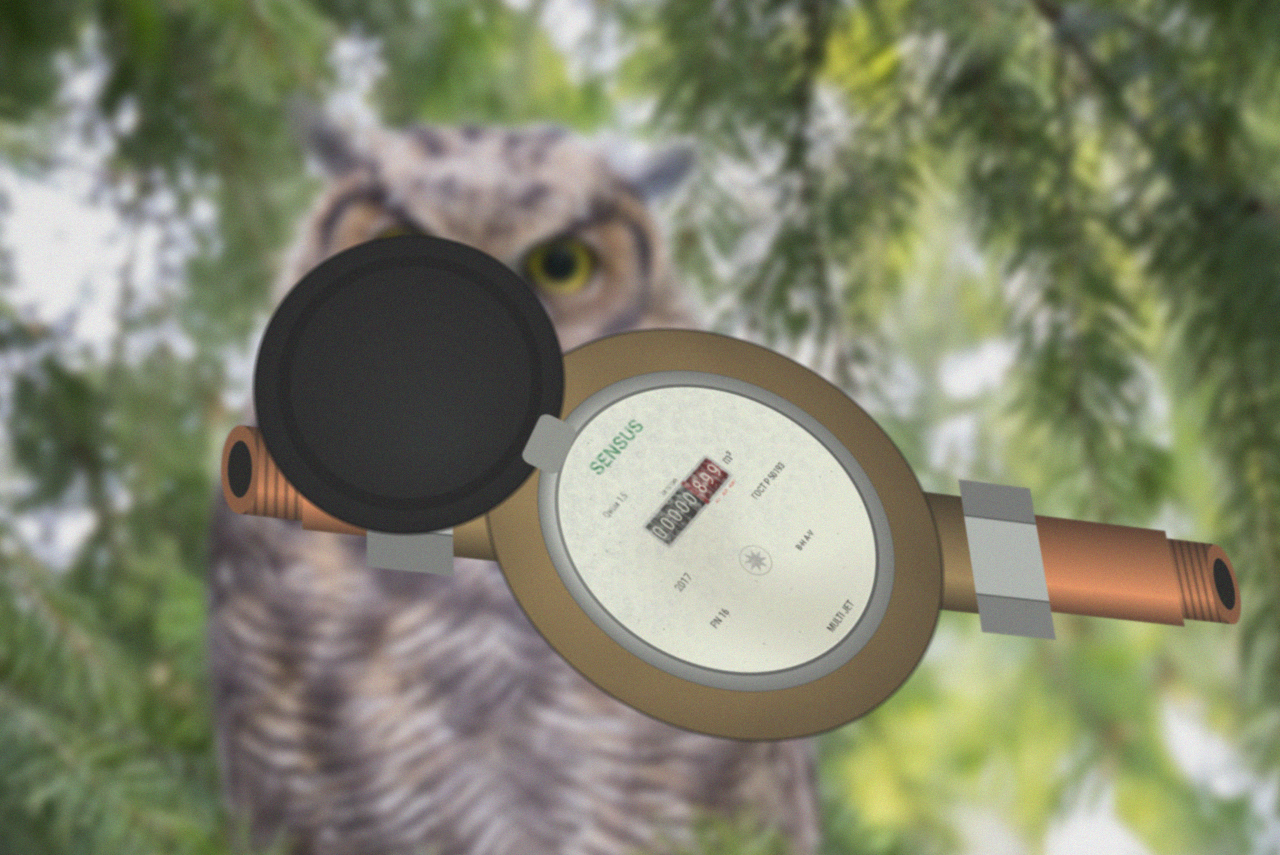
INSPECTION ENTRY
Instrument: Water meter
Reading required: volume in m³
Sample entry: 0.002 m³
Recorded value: 0.899 m³
